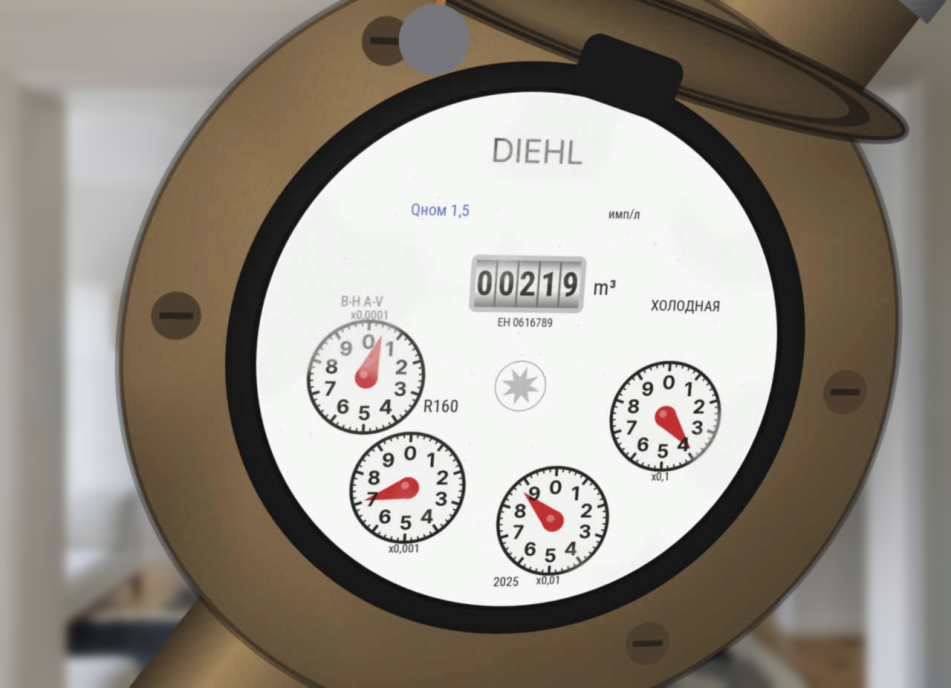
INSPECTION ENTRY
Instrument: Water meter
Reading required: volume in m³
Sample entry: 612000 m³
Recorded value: 219.3870 m³
